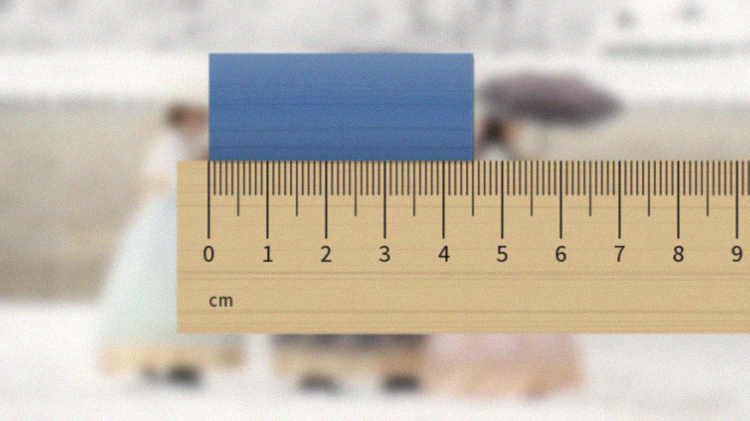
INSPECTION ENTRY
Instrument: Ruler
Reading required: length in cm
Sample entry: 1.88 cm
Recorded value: 4.5 cm
